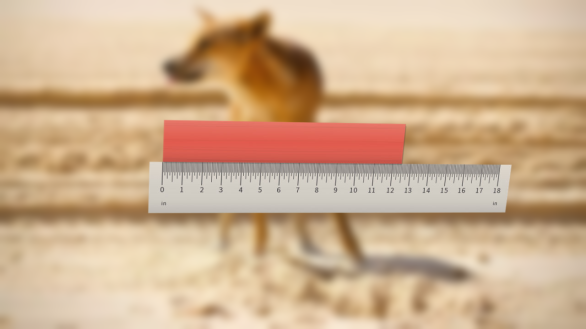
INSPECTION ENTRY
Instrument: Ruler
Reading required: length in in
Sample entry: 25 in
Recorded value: 12.5 in
